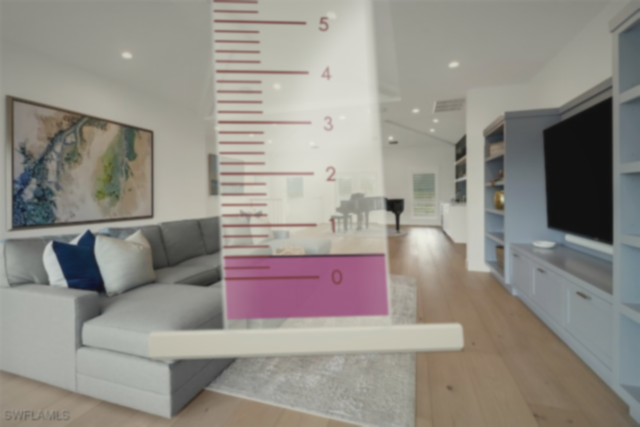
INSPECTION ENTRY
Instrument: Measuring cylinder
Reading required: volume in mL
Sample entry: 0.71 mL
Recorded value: 0.4 mL
